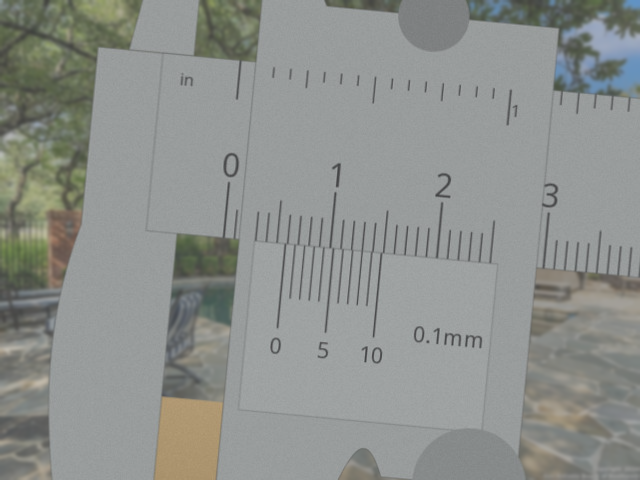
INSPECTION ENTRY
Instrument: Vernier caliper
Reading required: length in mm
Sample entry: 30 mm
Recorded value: 5.8 mm
